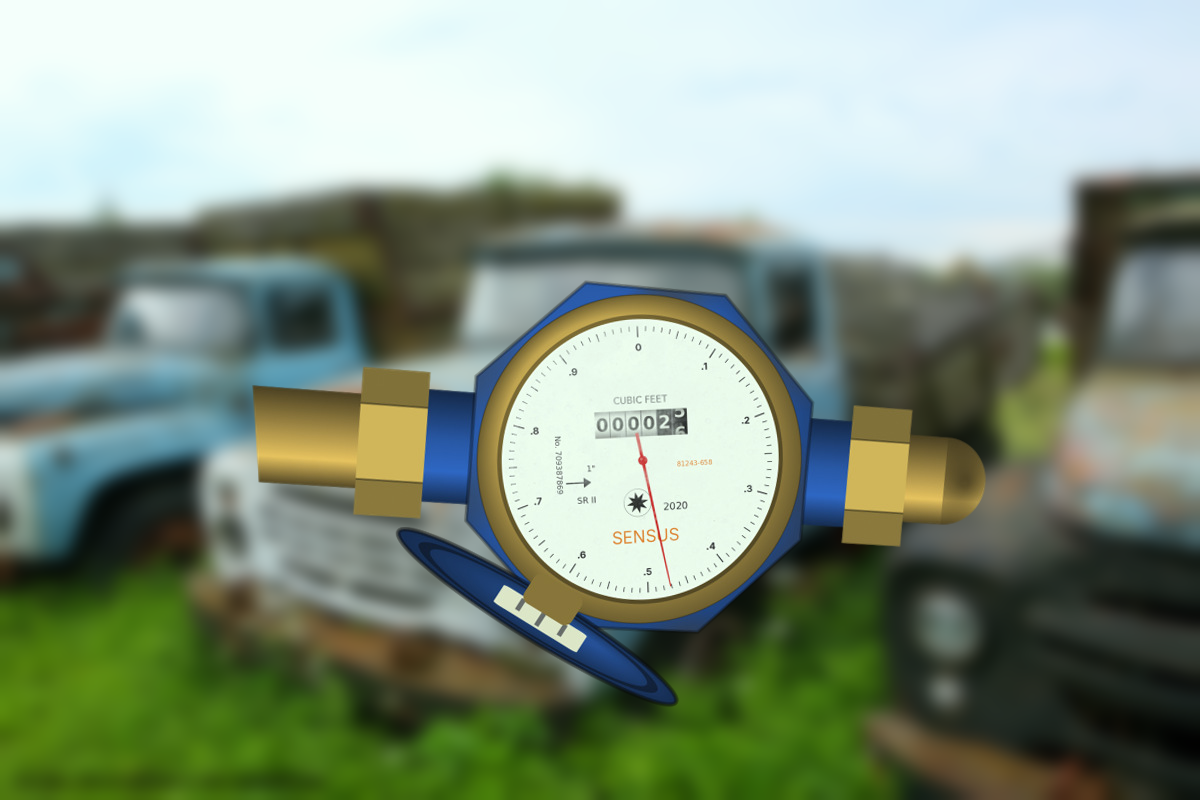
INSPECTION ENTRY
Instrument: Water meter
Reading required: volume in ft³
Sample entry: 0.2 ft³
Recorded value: 25.47 ft³
